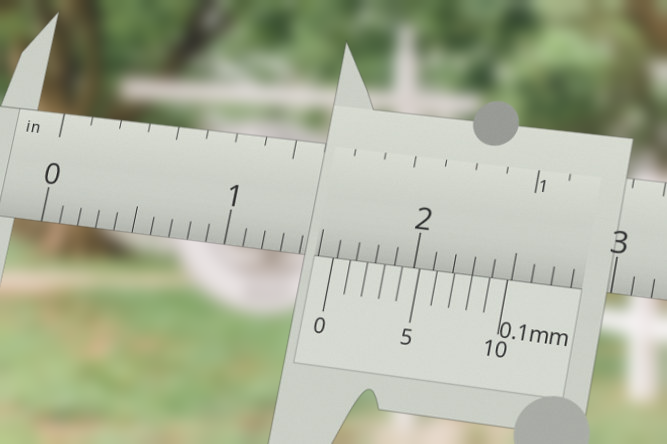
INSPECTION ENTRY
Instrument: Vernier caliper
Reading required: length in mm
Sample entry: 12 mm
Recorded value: 15.8 mm
